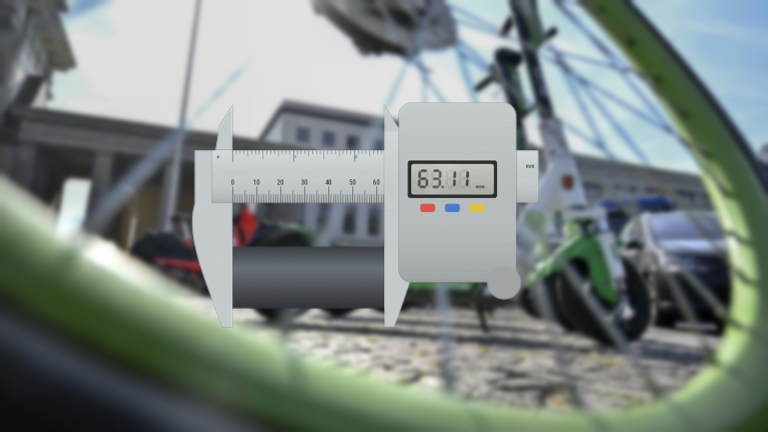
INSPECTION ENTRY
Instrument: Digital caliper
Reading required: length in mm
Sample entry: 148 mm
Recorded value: 63.11 mm
